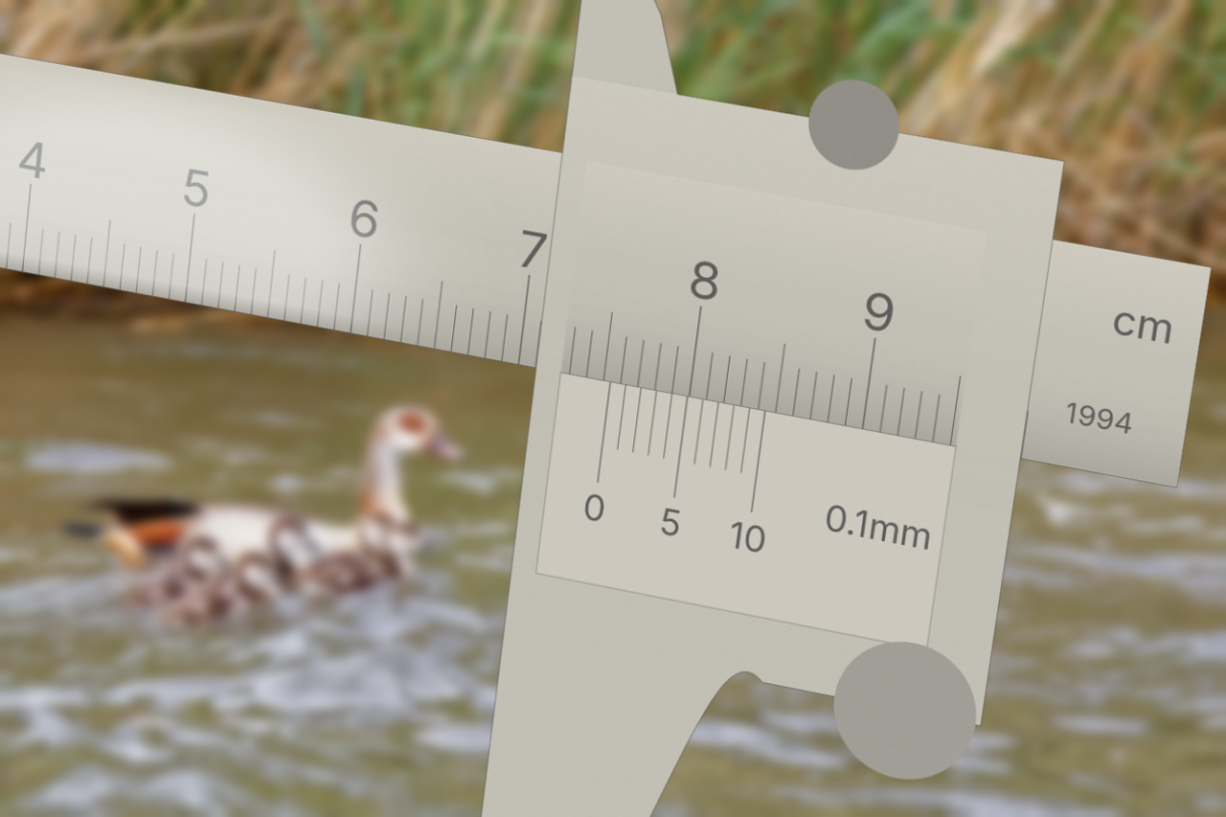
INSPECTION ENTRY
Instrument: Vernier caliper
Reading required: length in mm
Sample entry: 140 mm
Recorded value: 75.4 mm
